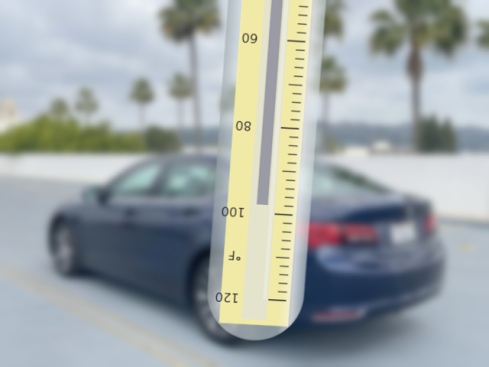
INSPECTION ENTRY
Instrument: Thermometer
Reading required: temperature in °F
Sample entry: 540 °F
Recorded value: 98 °F
